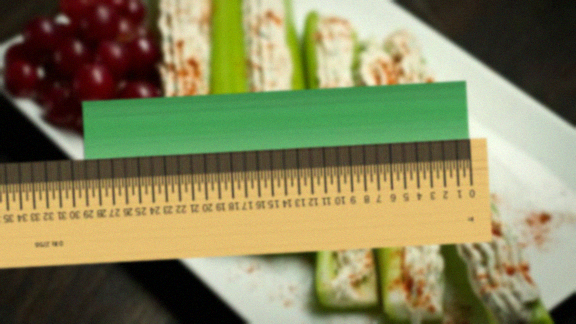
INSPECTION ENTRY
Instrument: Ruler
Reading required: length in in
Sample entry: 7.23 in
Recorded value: 29 in
